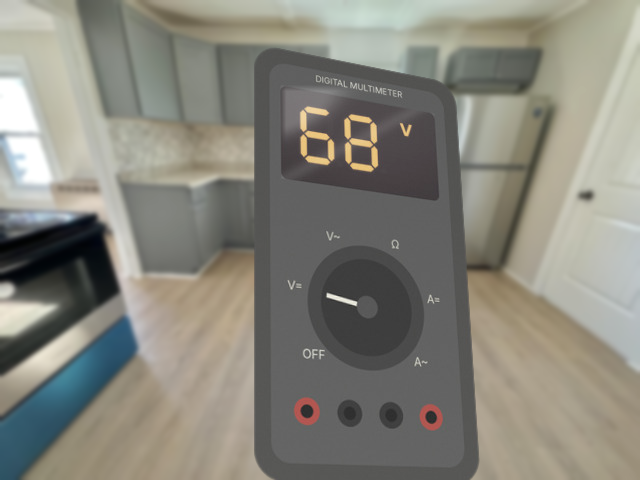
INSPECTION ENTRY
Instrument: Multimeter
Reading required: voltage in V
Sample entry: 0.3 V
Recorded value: 68 V
